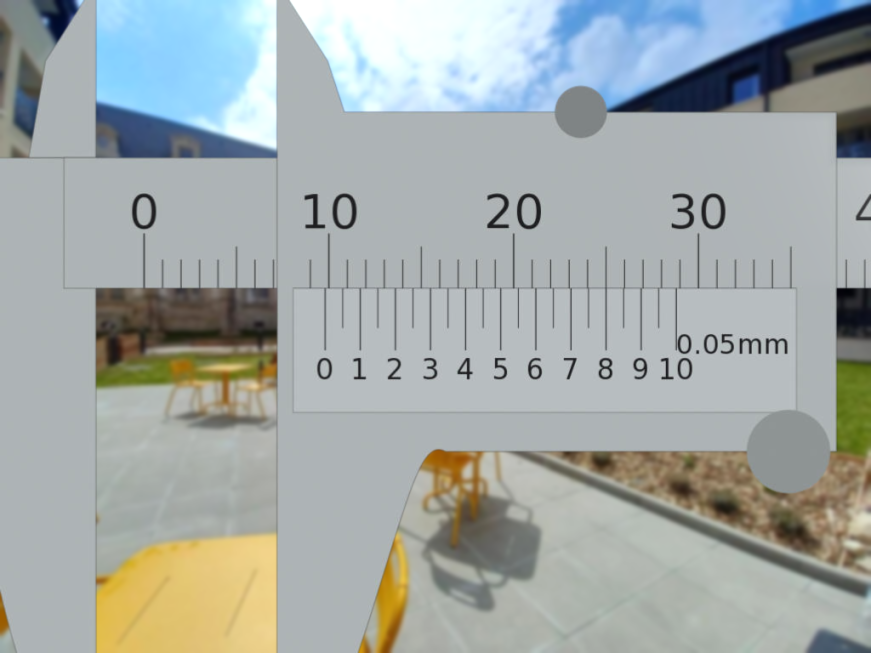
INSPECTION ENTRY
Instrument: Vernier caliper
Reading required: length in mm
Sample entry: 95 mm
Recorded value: 9.8 mm
